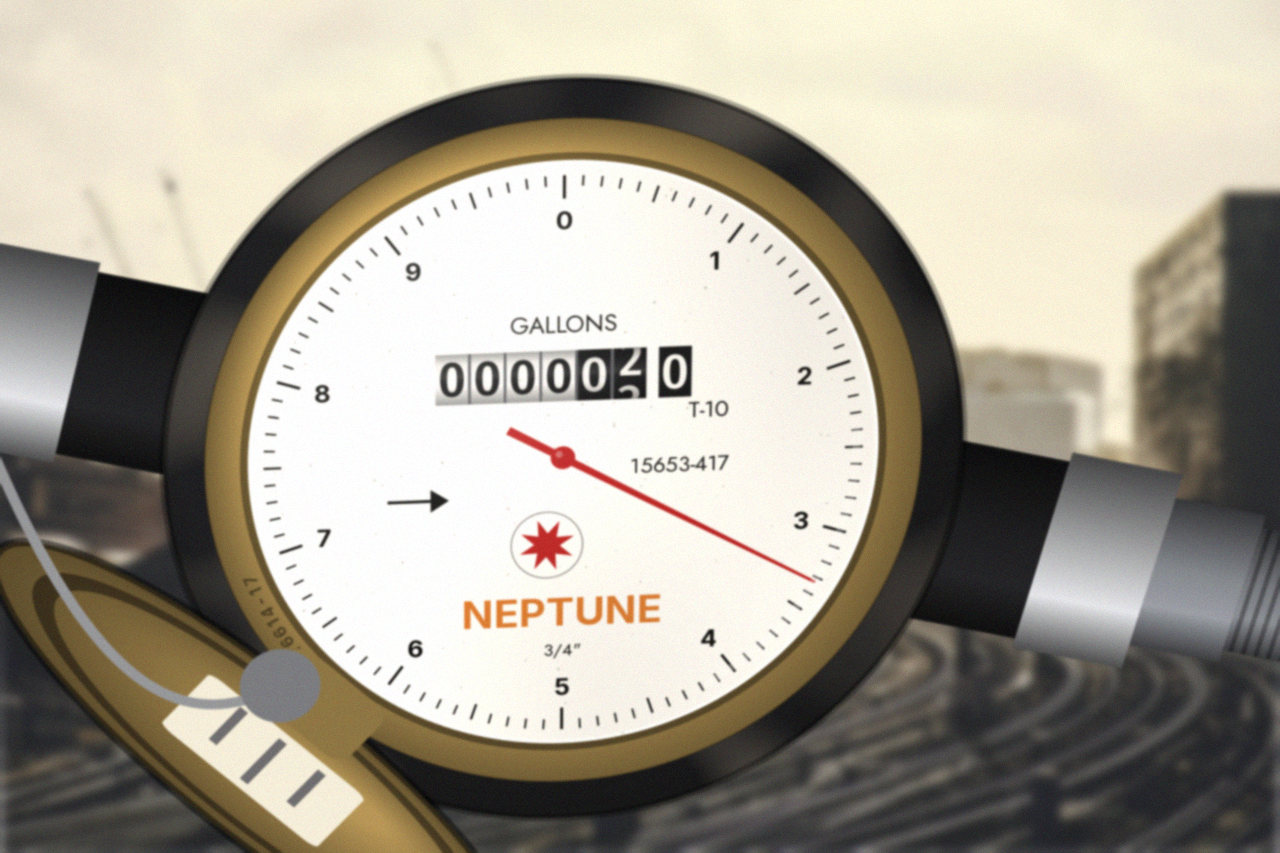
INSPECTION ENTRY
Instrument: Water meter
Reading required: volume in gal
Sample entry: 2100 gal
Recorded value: 23.3 gal
